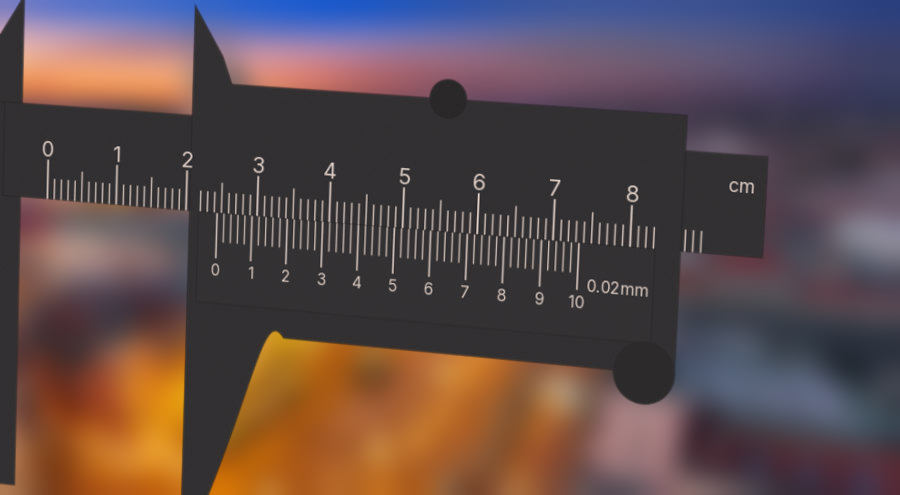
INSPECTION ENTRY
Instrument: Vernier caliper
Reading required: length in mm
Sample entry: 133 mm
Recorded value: 24.4 mm
